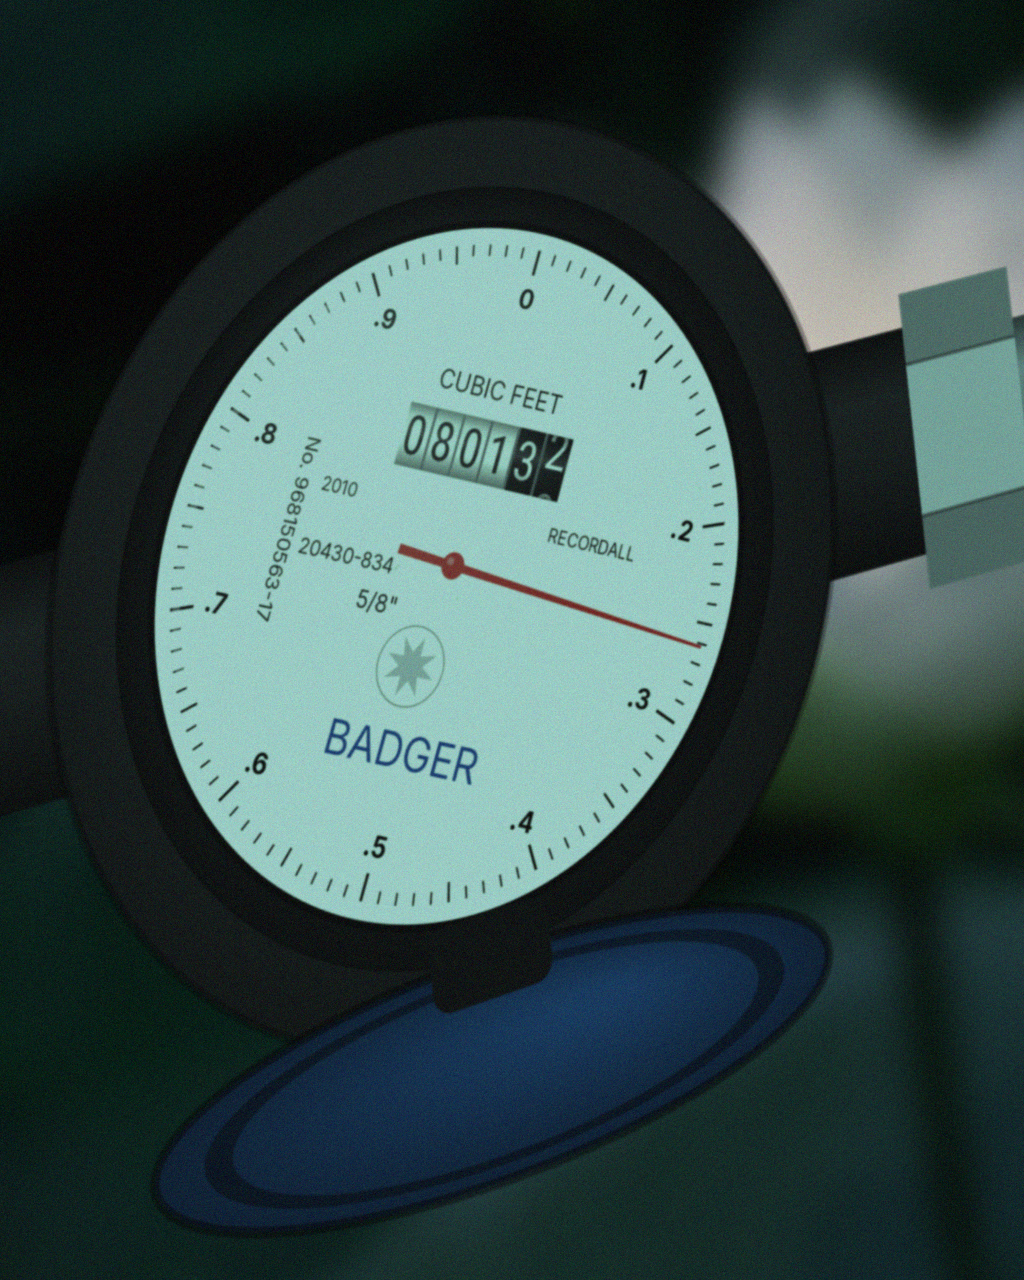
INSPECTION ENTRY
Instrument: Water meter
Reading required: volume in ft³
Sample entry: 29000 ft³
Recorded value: 80132.26 ft³
